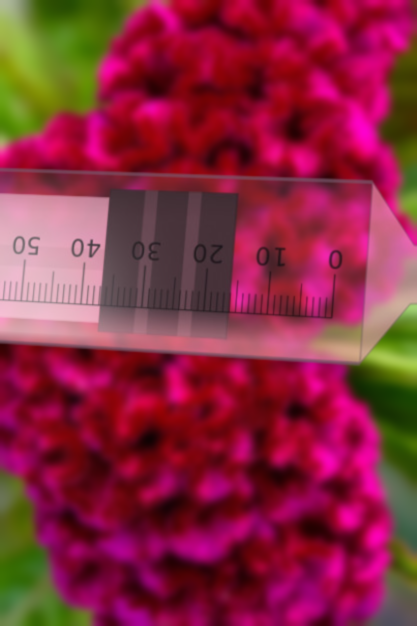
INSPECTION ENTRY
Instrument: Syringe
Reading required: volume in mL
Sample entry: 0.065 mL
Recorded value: 16 mL
